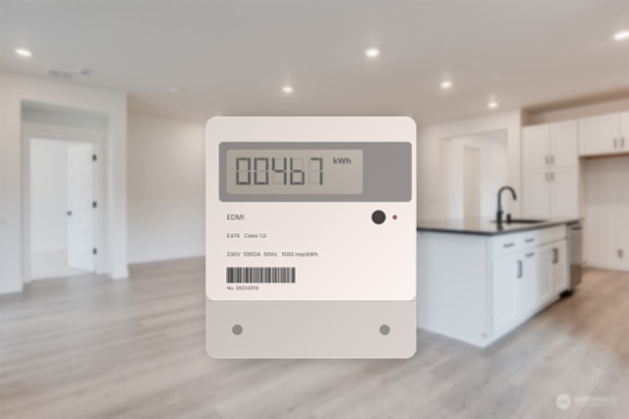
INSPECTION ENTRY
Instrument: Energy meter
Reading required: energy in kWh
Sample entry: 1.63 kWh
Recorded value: 467 kWh
